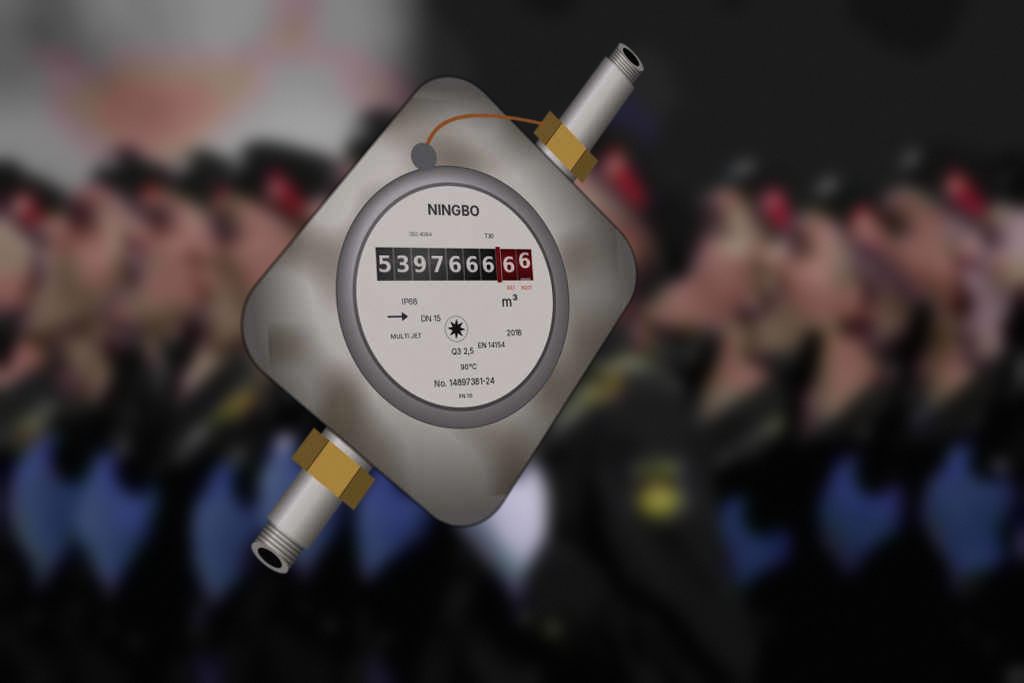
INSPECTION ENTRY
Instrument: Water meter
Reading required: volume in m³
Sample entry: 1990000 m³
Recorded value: 5397666.66 m³
